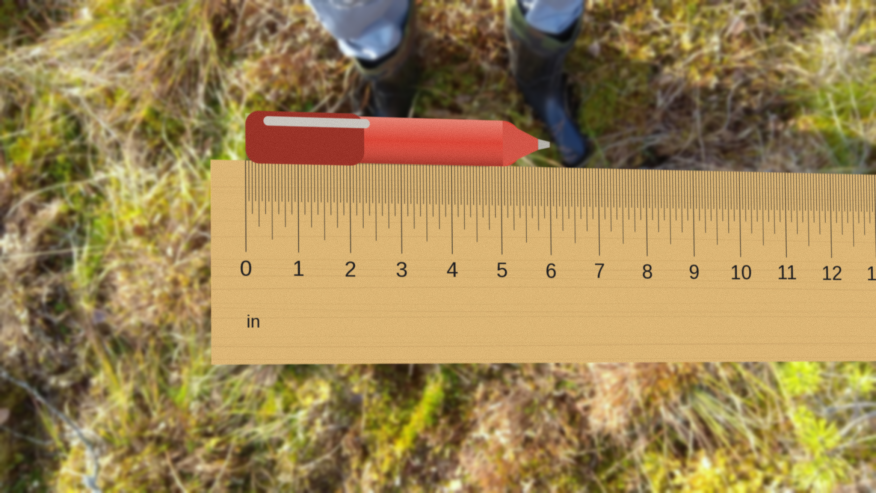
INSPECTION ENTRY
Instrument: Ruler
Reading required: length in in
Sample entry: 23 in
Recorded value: 6 in
